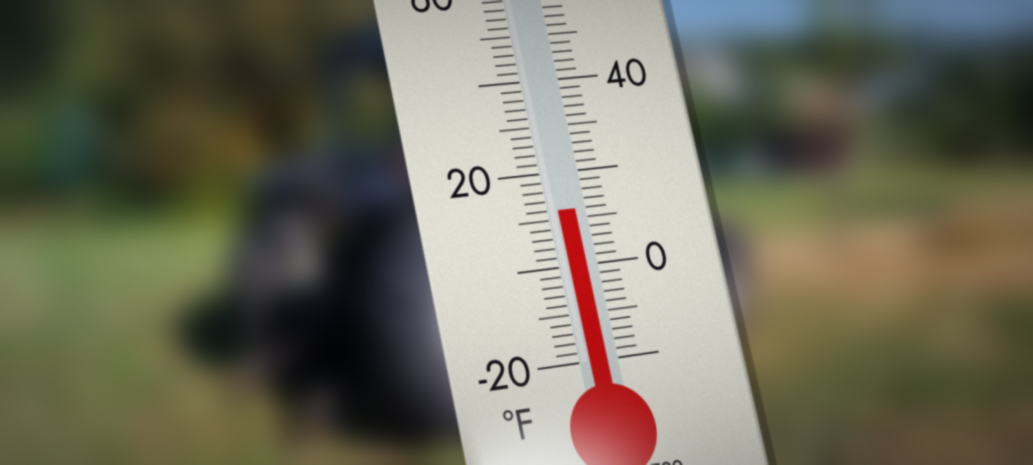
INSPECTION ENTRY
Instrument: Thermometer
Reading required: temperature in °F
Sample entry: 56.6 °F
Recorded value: 12 °F
